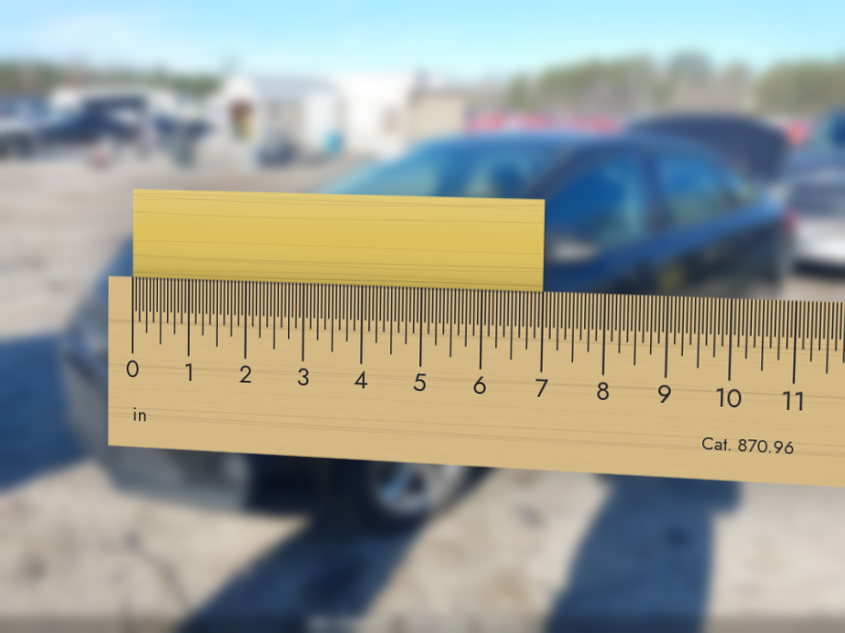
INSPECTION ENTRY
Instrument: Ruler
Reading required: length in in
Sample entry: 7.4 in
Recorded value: 7 in
